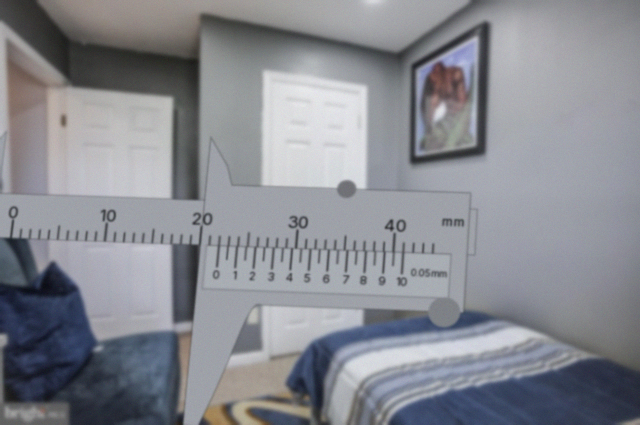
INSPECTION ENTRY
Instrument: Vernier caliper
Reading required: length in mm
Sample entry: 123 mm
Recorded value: 22.0 mm
